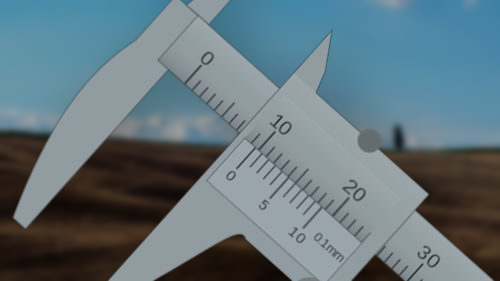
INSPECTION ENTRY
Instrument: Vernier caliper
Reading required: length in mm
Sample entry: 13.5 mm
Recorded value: 9.6 mm
